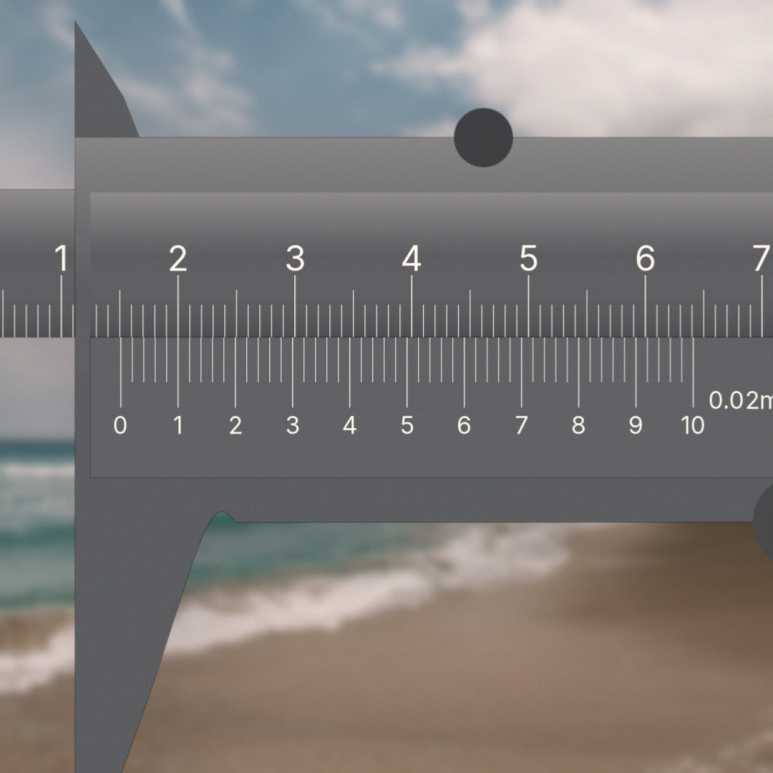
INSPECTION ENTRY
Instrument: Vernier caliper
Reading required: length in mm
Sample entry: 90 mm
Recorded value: 15.1 mm
